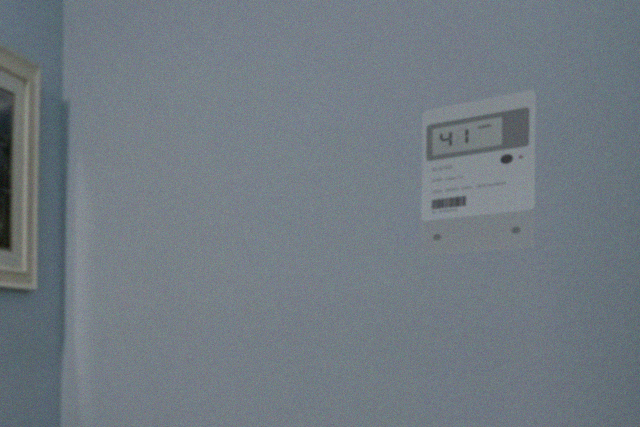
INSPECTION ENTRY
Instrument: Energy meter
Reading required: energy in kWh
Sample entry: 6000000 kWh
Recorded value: 41 kWh
